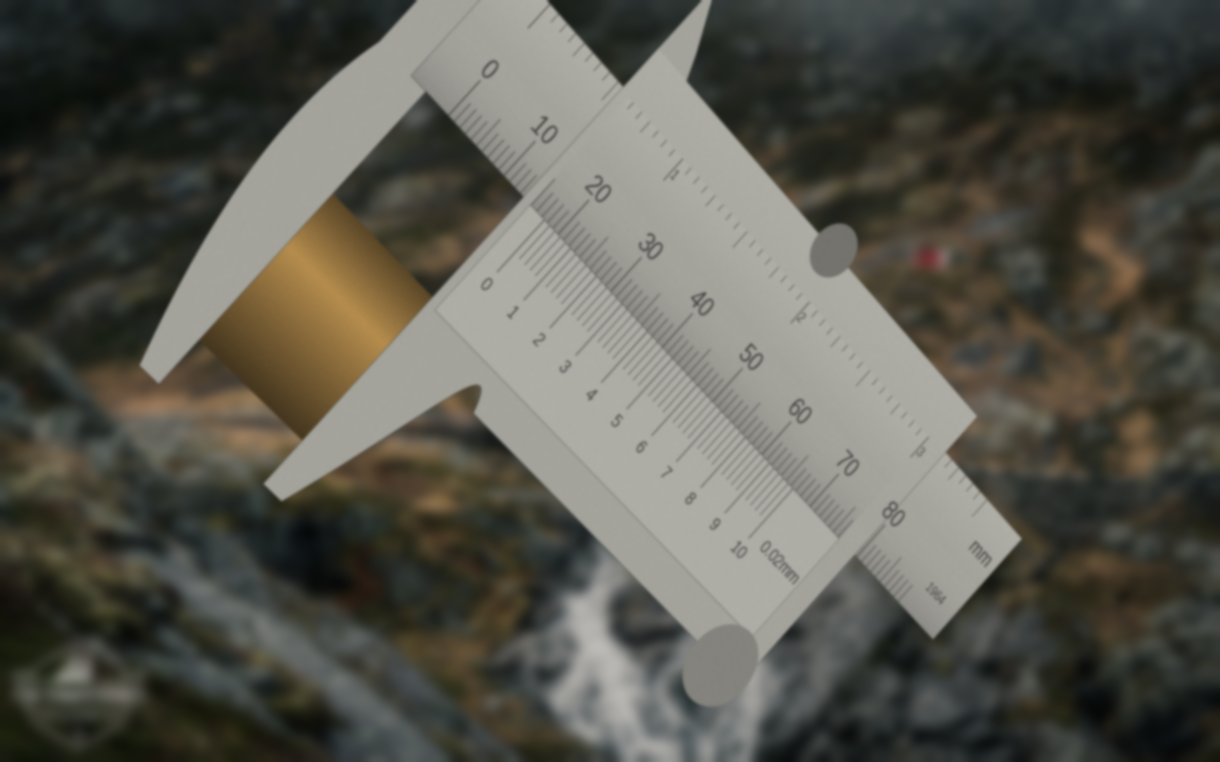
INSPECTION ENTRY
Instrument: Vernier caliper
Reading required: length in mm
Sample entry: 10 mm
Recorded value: 17.5 mm
